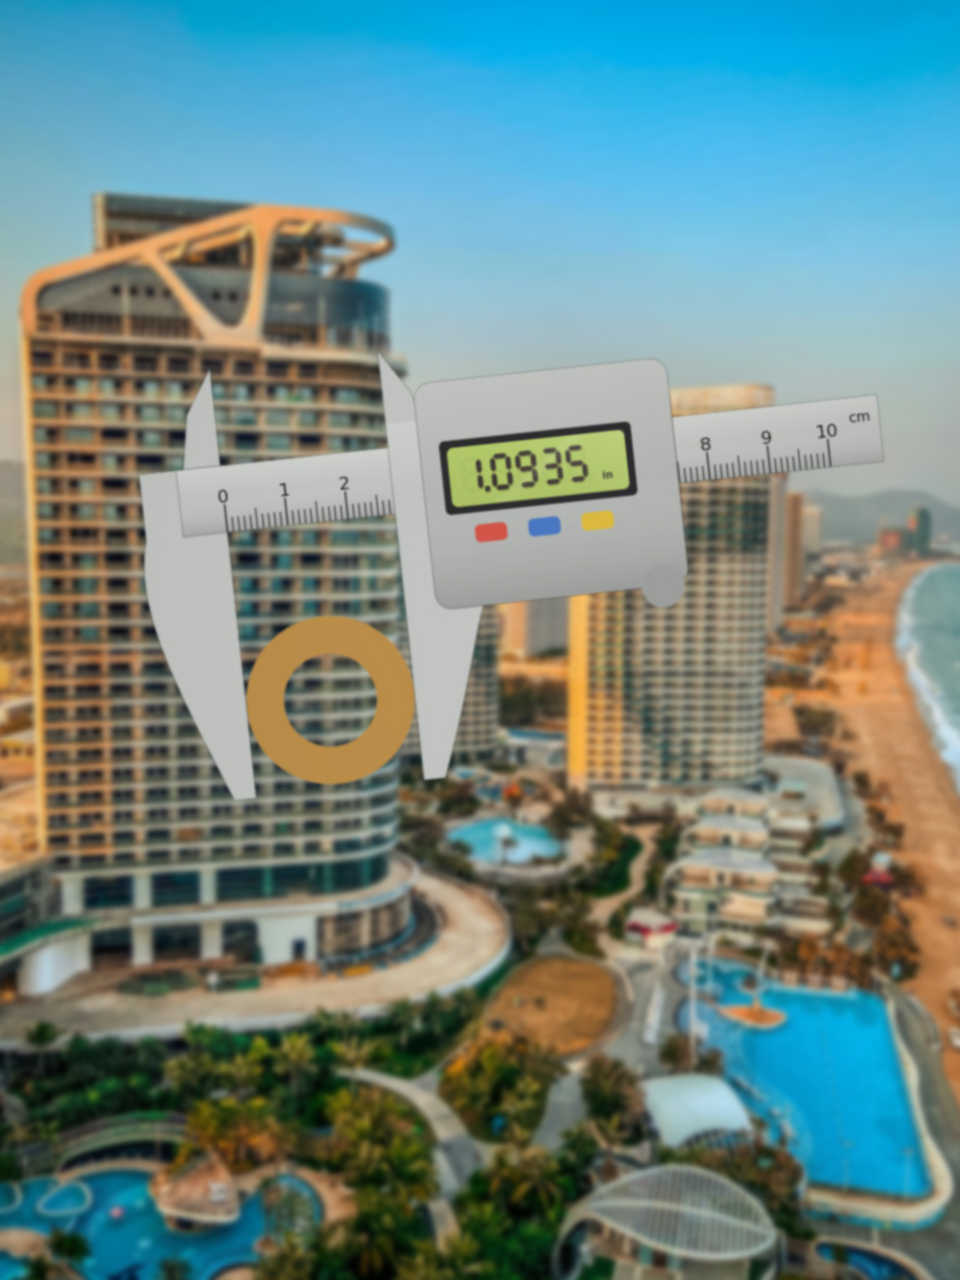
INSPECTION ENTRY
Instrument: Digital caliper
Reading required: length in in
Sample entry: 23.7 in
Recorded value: 1.0935 in
